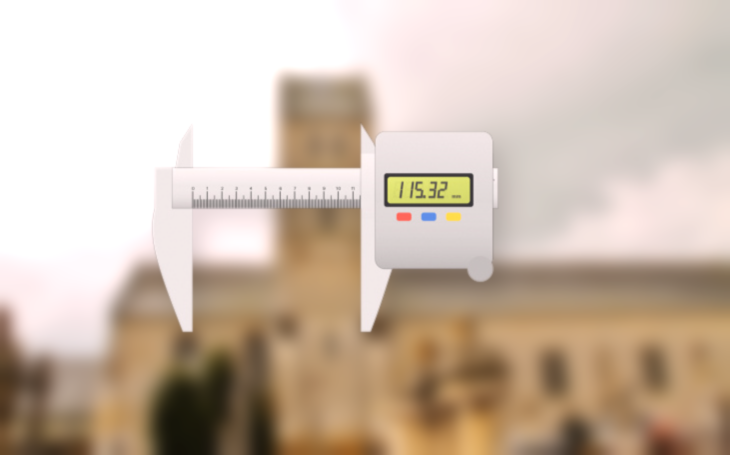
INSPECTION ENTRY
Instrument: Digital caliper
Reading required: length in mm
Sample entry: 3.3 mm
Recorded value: 115.32 mm
